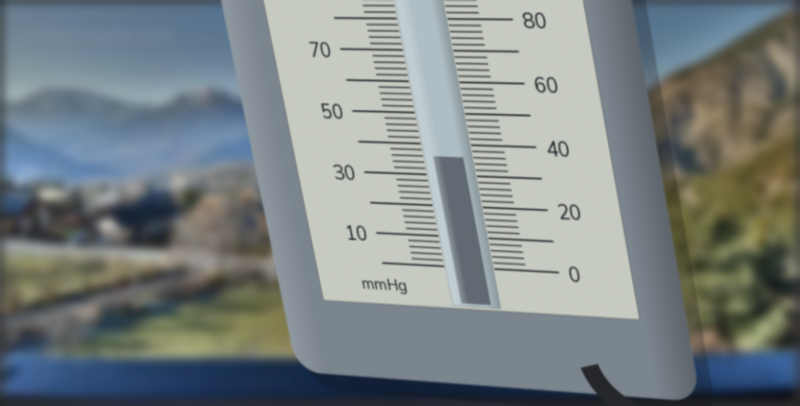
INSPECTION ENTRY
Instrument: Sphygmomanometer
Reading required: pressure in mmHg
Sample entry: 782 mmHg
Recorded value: 36 mmHg
